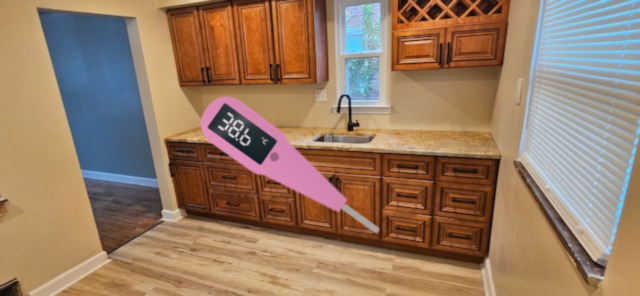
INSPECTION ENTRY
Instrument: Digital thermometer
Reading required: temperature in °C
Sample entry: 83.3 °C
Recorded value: 38.6 °C
